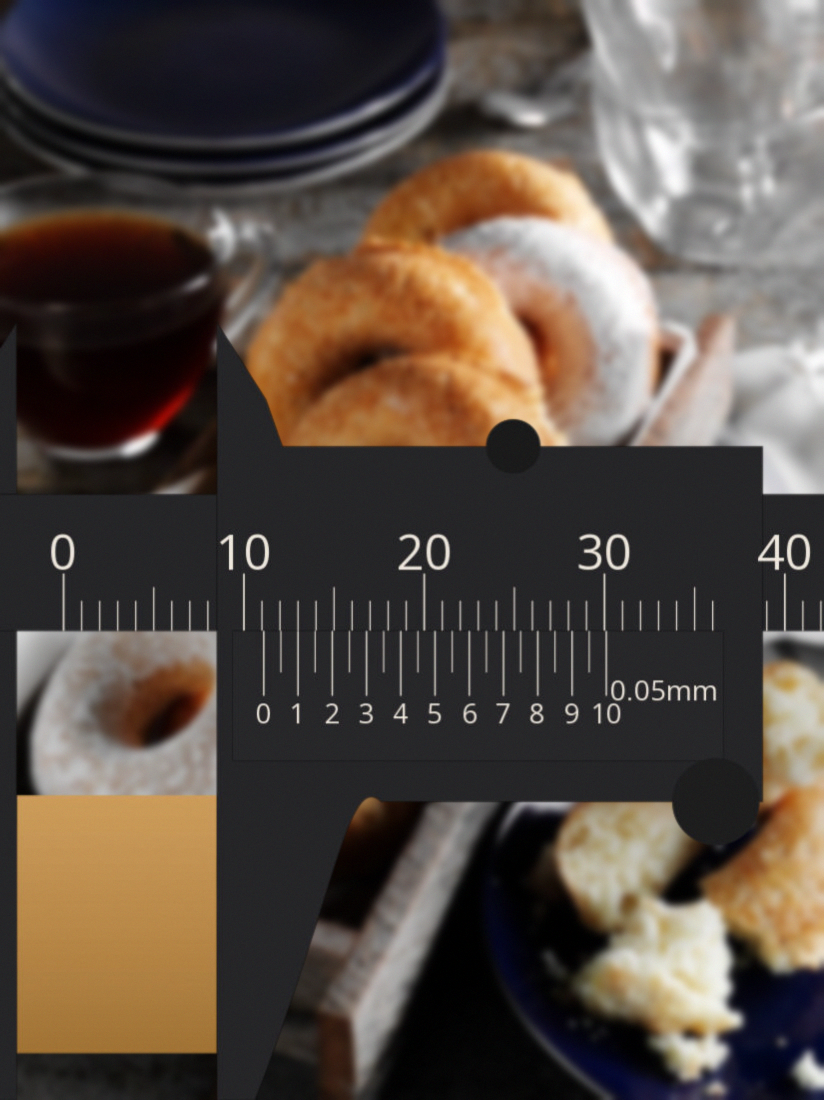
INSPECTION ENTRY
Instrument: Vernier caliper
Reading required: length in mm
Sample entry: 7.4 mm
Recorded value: 11.1 mm
